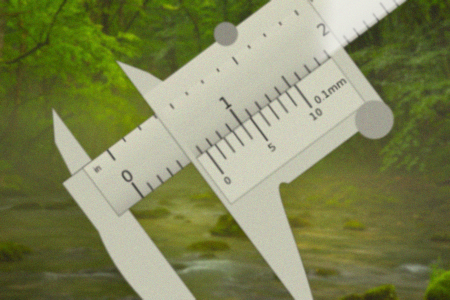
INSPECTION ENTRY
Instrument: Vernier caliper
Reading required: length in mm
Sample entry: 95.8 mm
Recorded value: 6.4 mm
